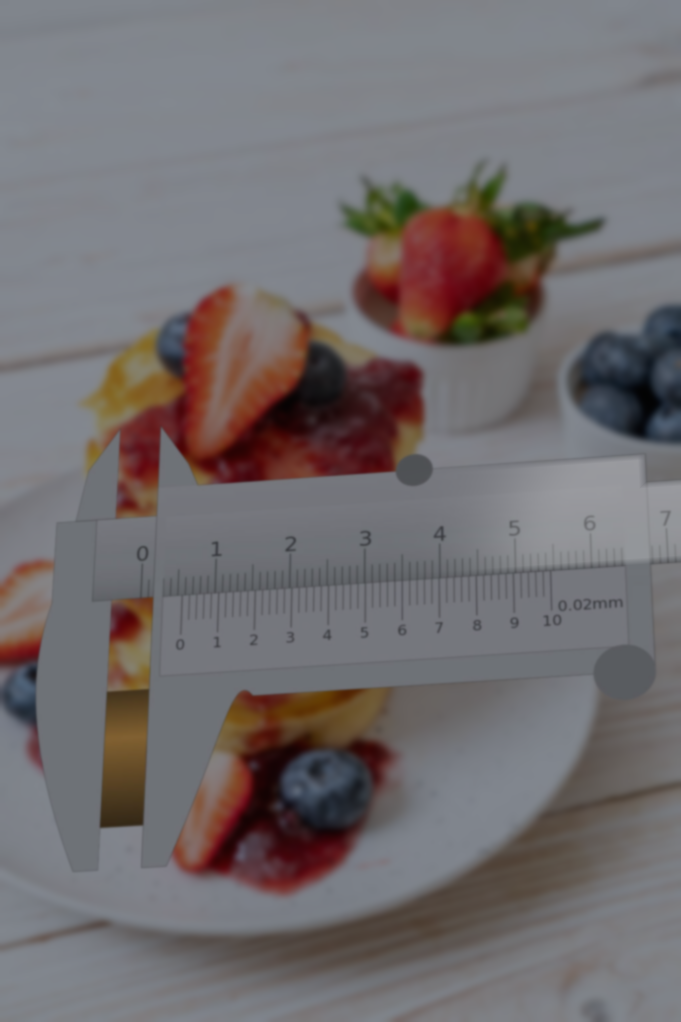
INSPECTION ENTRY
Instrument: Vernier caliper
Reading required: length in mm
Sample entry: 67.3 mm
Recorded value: 5.6 mm
